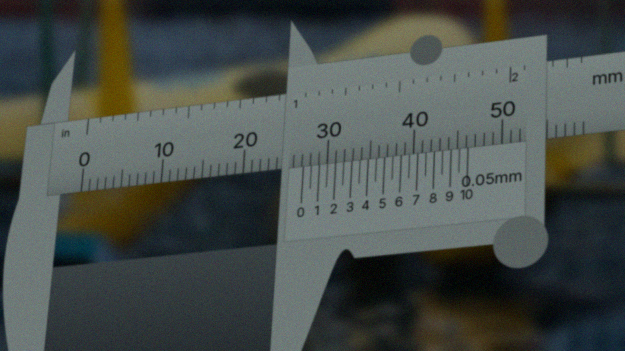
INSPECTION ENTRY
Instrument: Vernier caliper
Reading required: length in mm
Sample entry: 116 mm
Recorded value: 27.2 mm
